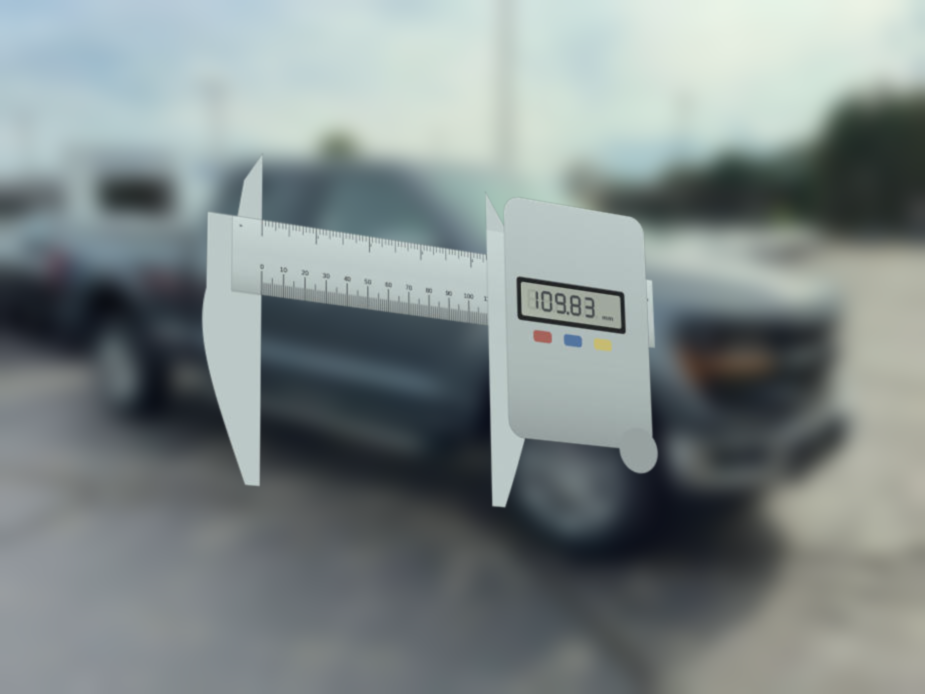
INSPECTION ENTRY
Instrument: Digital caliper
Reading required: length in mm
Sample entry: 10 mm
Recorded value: 109.83 mm
